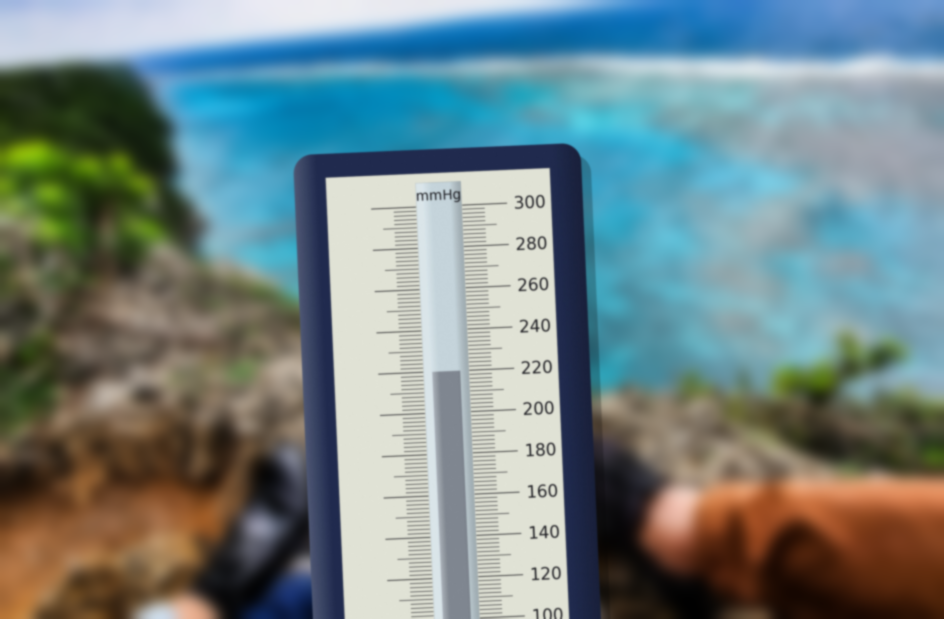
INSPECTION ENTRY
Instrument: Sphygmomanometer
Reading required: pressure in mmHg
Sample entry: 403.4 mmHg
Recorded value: 220 mmHg
